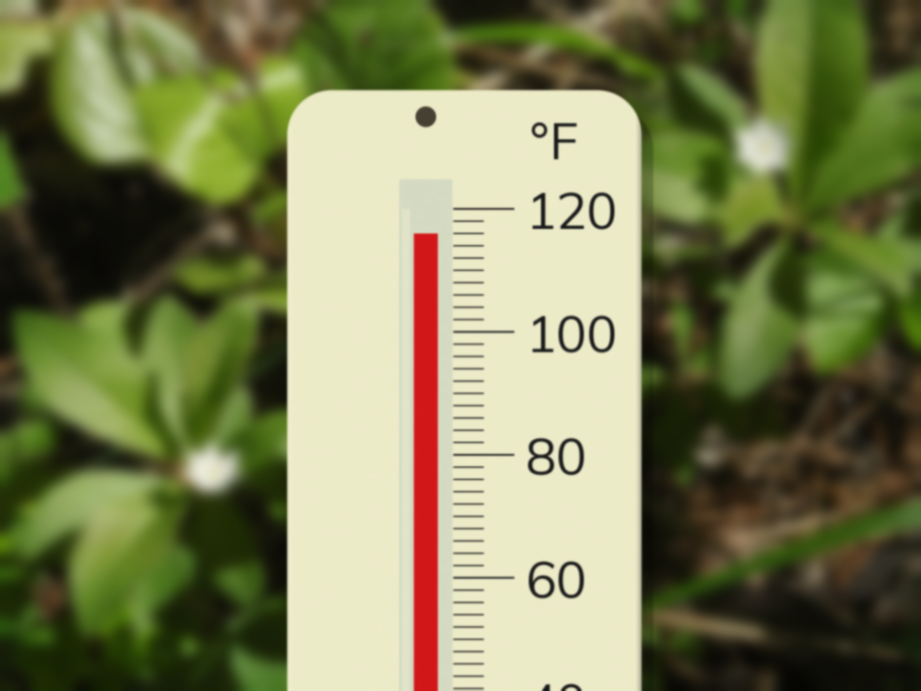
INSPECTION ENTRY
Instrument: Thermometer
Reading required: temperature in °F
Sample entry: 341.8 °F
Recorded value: 116 °F
